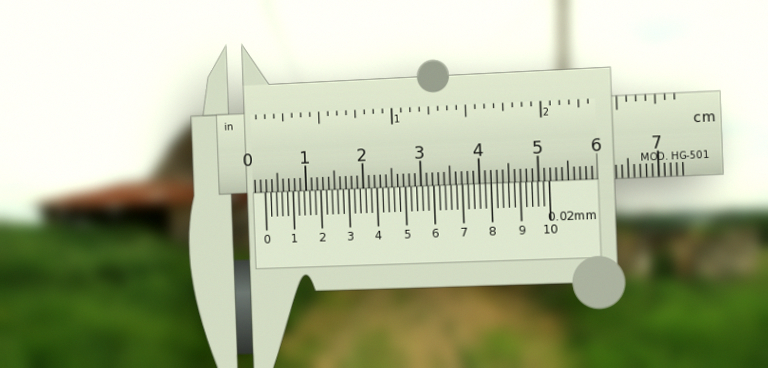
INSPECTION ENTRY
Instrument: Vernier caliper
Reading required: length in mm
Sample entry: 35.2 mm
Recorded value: 2.8 mm
